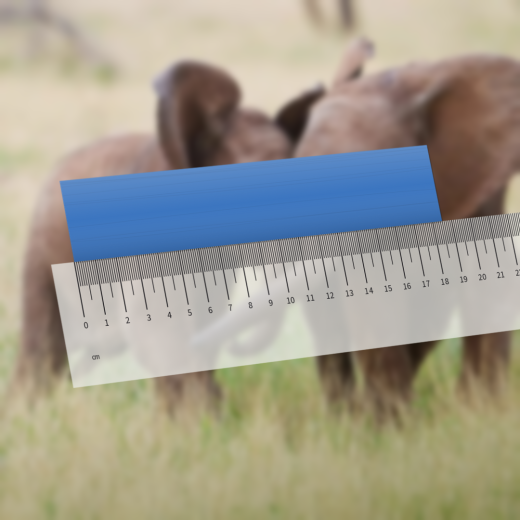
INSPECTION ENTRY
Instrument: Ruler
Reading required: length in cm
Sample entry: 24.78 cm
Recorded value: 18.5 cm
